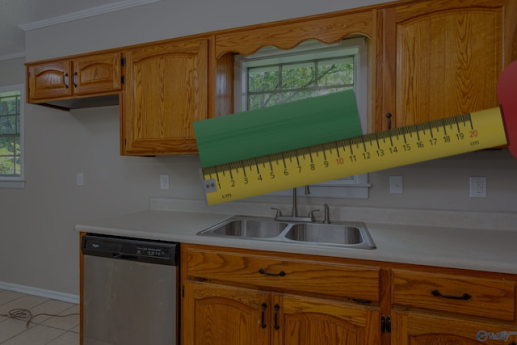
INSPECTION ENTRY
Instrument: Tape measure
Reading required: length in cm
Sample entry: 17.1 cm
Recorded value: 12 cm
